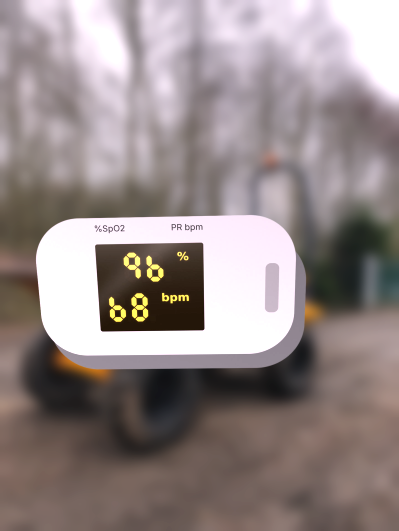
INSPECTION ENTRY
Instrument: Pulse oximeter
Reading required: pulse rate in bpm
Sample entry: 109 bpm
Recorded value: 68 bpm
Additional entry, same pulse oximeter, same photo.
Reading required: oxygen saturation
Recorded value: 96 %
